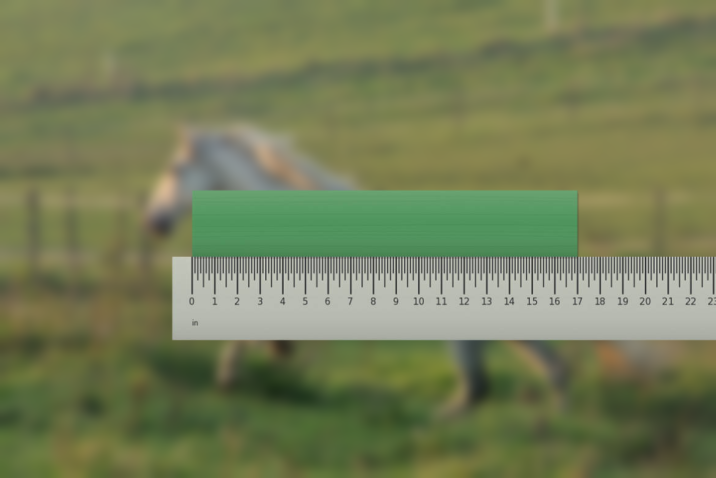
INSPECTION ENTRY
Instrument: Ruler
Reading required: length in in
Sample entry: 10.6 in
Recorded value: 17 in
